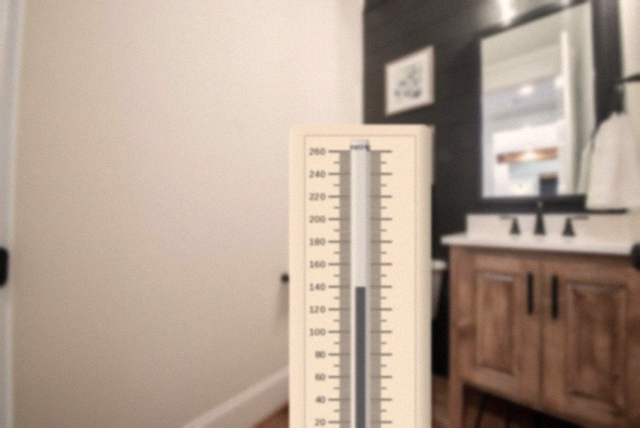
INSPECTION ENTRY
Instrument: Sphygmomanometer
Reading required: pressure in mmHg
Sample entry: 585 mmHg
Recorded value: 140 mmHg
